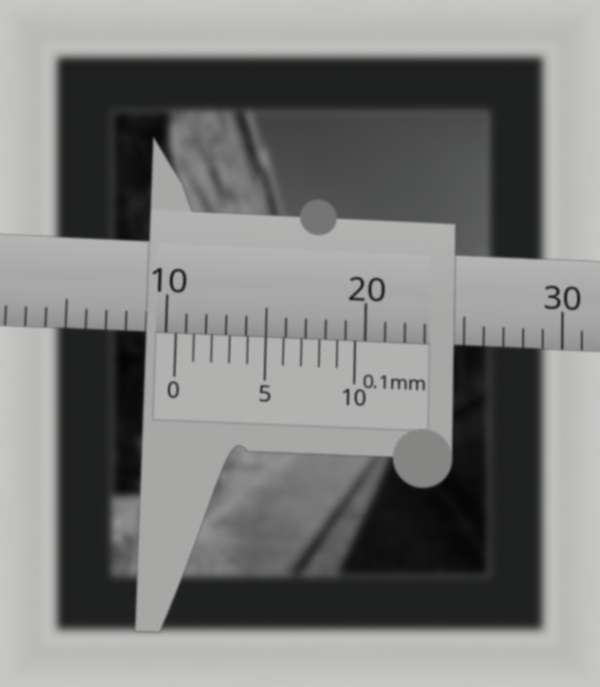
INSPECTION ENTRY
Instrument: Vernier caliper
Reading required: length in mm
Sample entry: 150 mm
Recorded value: 10.5 mm
